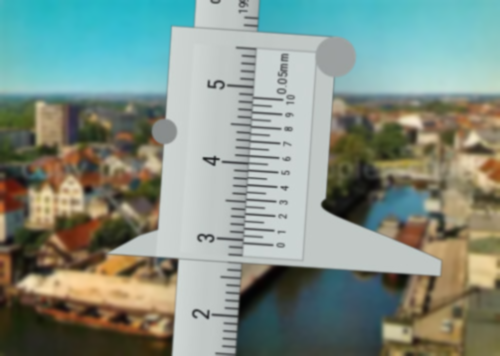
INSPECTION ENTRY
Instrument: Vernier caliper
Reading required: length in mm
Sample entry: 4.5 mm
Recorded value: 29.6 mm
